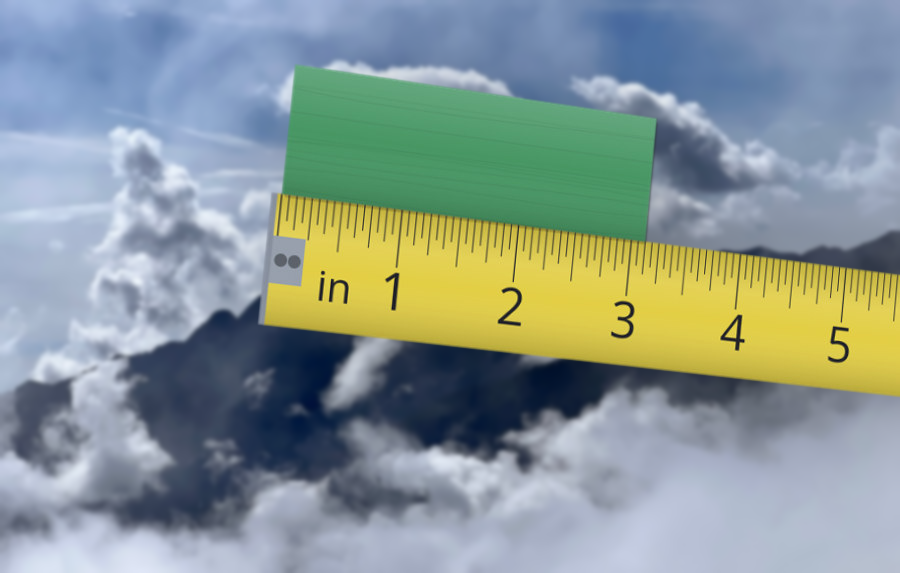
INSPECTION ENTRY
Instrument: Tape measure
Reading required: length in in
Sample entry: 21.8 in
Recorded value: 3.125 in
